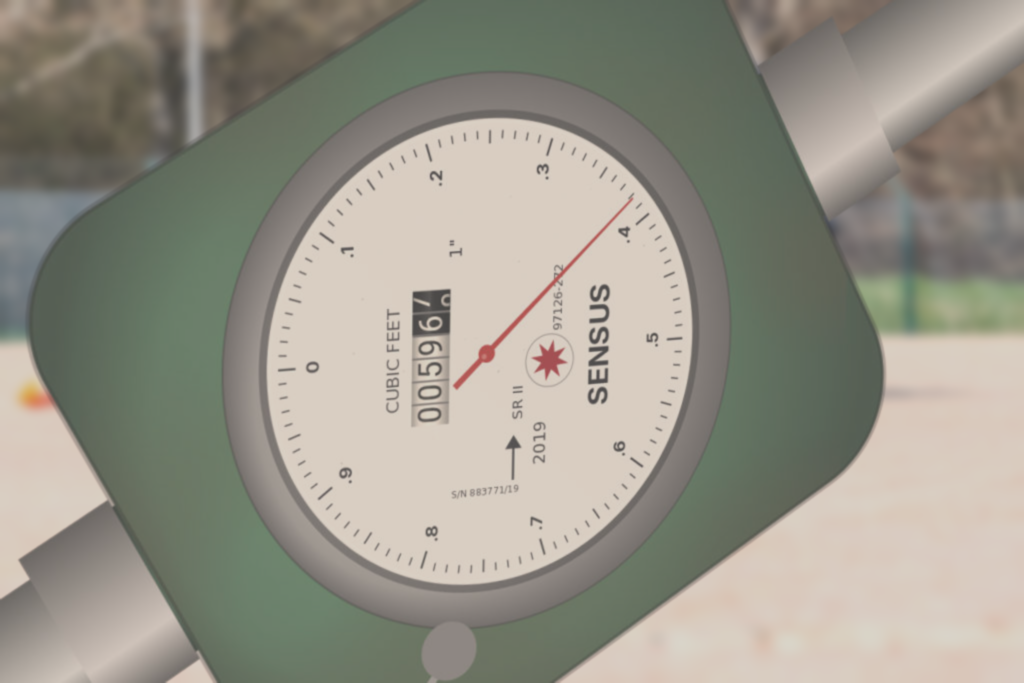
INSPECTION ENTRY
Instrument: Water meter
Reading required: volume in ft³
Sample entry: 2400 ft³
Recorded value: 5967.38 ft³
